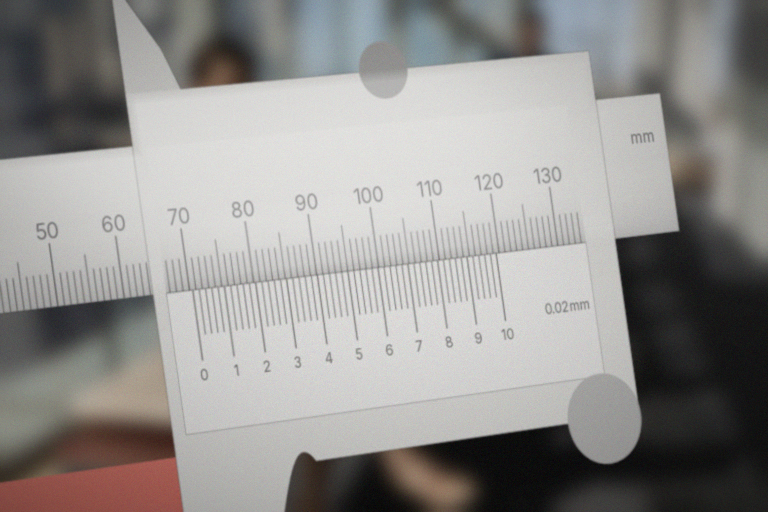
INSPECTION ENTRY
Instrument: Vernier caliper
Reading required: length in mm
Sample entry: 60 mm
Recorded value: 70.5 mm
